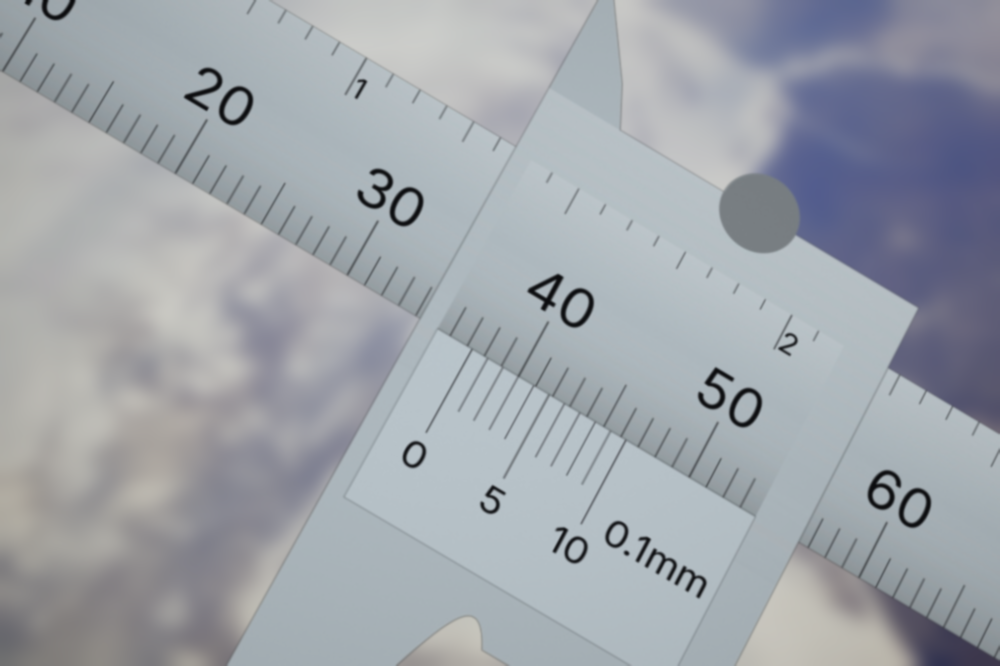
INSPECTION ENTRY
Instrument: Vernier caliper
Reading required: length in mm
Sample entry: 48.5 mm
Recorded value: 37.3 mm
